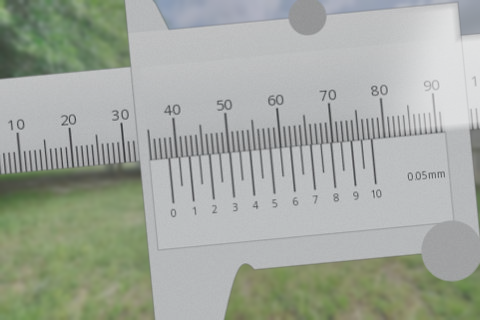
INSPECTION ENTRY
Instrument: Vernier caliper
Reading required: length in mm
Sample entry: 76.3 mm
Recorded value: 38.5 mm
